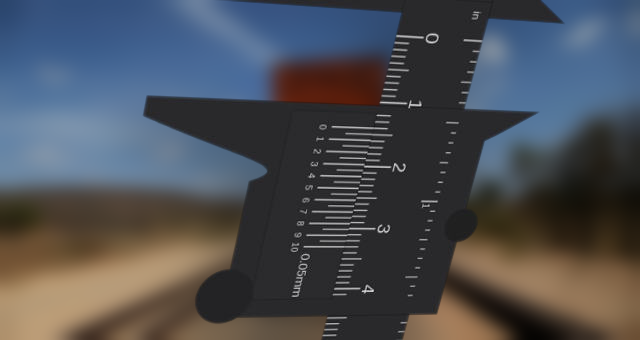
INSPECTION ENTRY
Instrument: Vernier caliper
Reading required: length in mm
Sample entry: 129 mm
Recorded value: 14.0 mm
